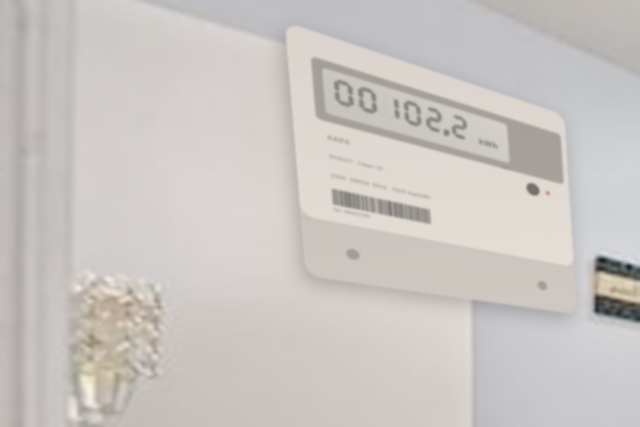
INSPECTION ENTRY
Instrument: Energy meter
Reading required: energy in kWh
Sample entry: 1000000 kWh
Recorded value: 102.2 kWh
